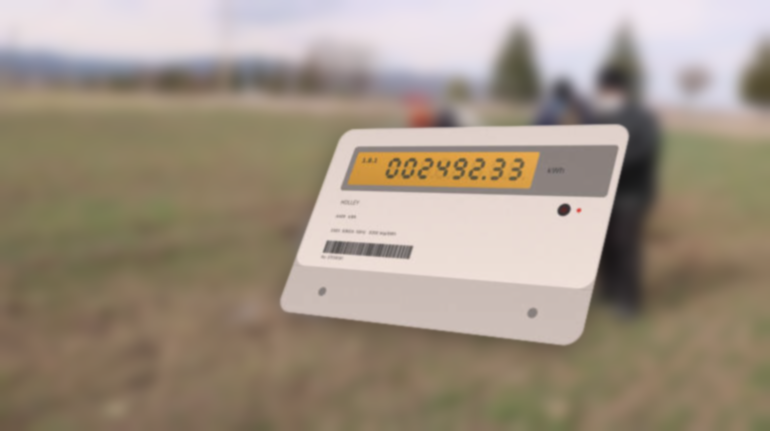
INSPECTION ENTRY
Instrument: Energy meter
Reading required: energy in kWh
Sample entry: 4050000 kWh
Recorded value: 2492.33 kWh
